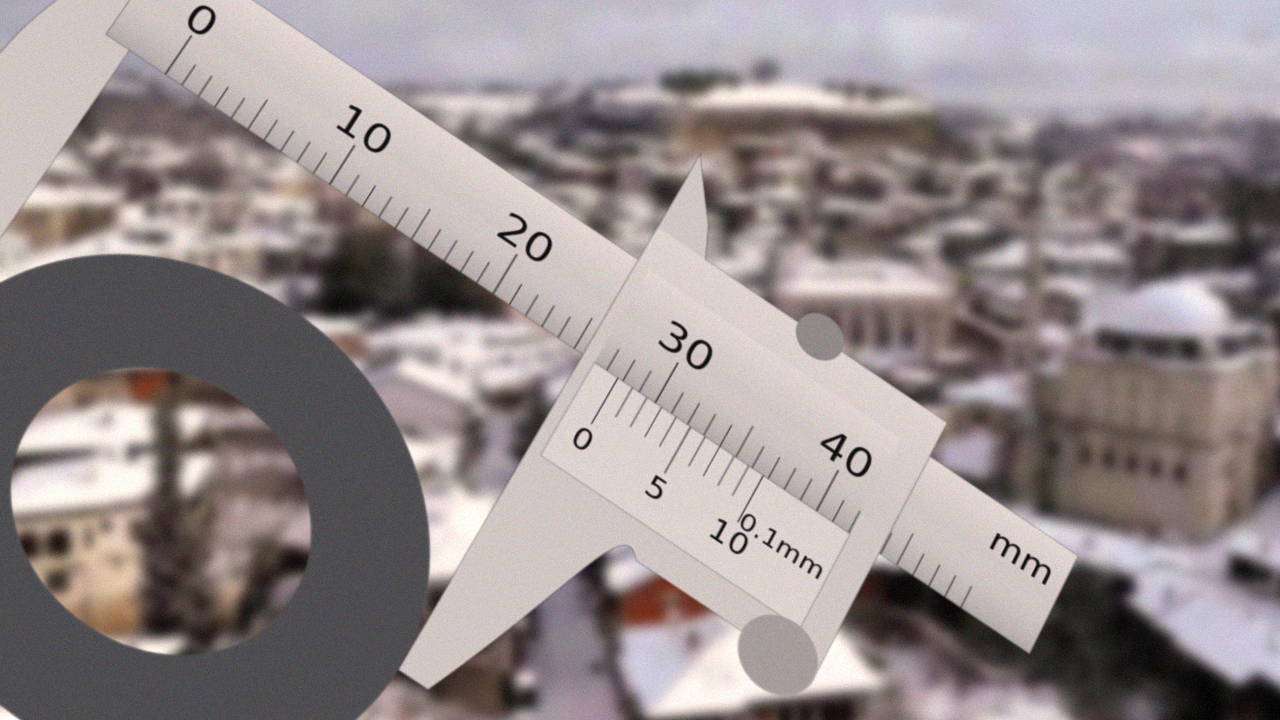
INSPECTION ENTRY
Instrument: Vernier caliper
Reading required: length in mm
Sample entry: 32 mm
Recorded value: 27.7 mm
